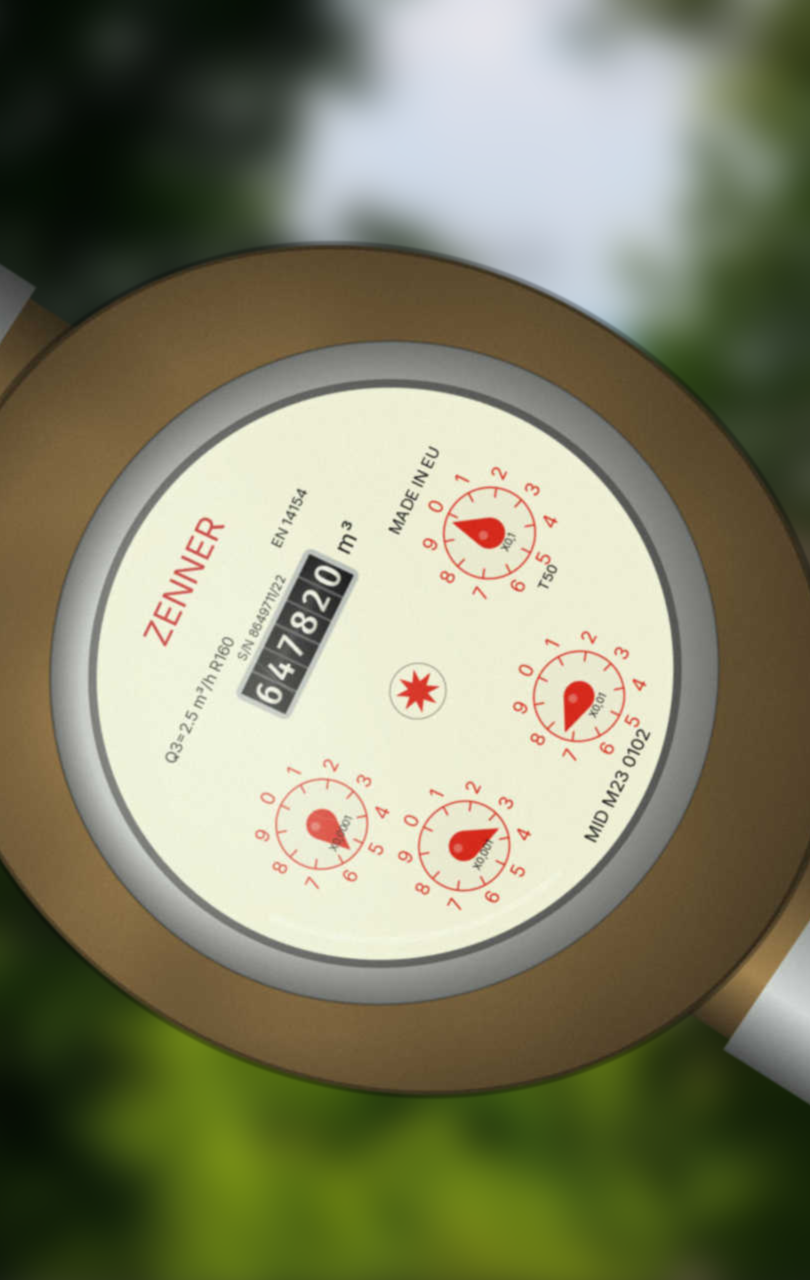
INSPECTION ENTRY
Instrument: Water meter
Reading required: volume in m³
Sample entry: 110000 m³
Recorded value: 647819.9735 m³
